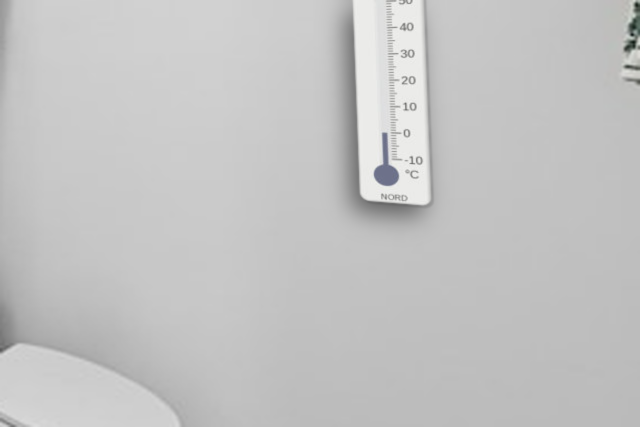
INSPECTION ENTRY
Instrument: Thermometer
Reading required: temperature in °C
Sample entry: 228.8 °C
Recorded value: 0 °C
